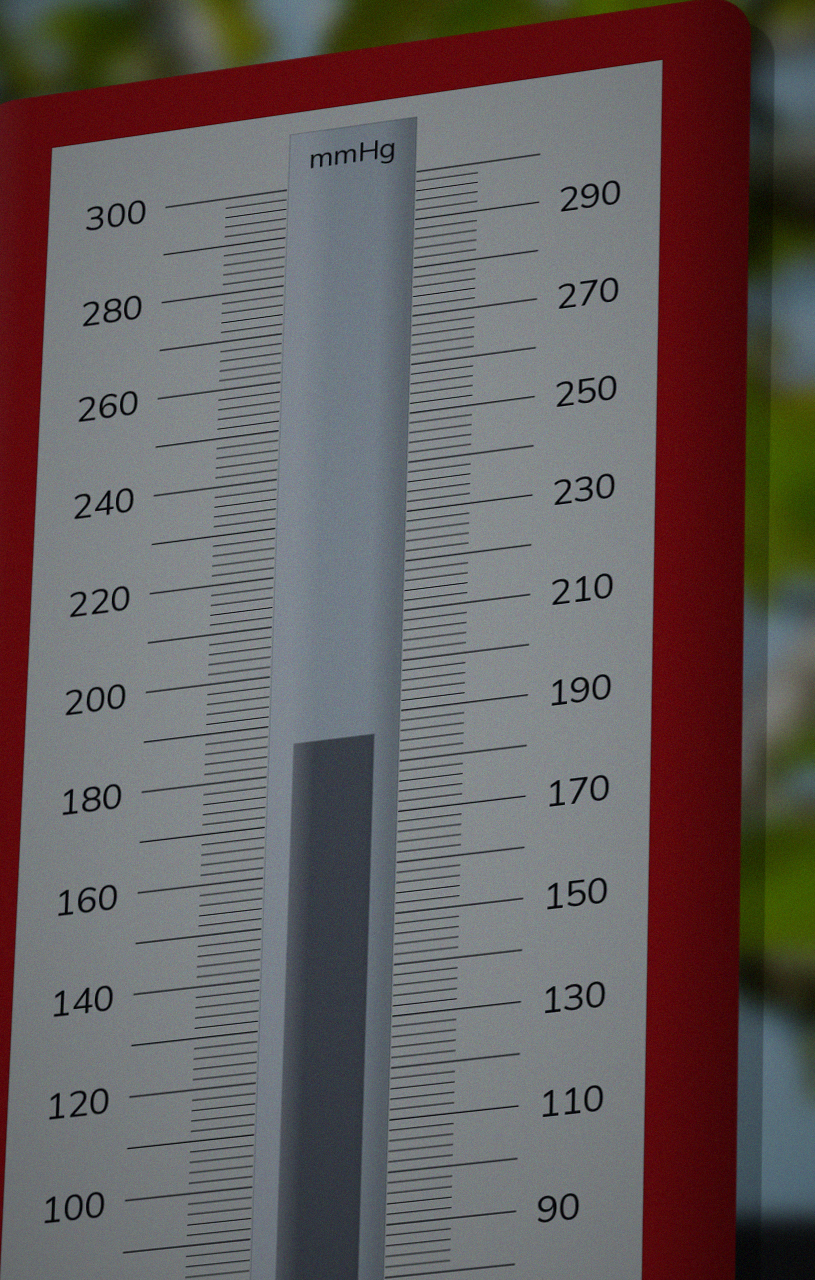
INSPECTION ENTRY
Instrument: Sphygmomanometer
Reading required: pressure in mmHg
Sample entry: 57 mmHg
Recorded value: 186 mmHg
